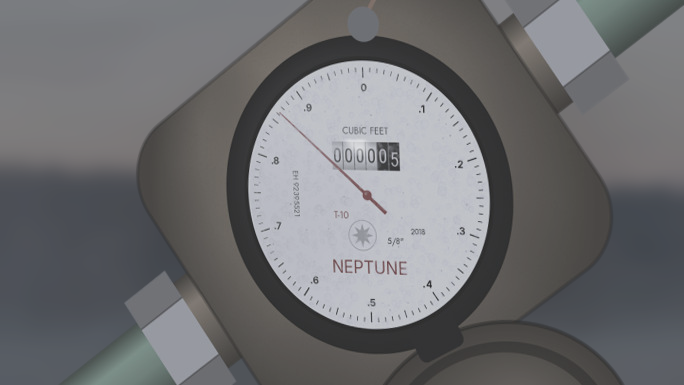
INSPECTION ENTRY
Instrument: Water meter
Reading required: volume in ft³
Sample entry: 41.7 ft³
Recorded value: 4.86 ft³
